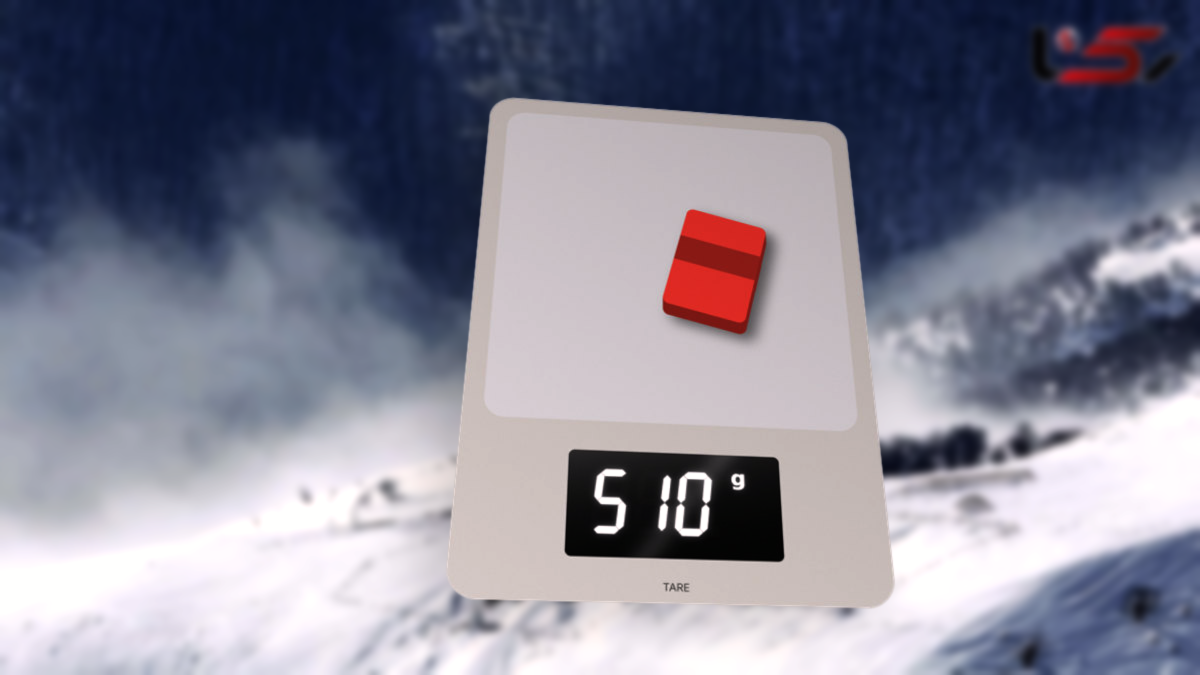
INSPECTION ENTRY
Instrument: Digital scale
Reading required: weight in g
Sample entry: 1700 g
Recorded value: 510 g
